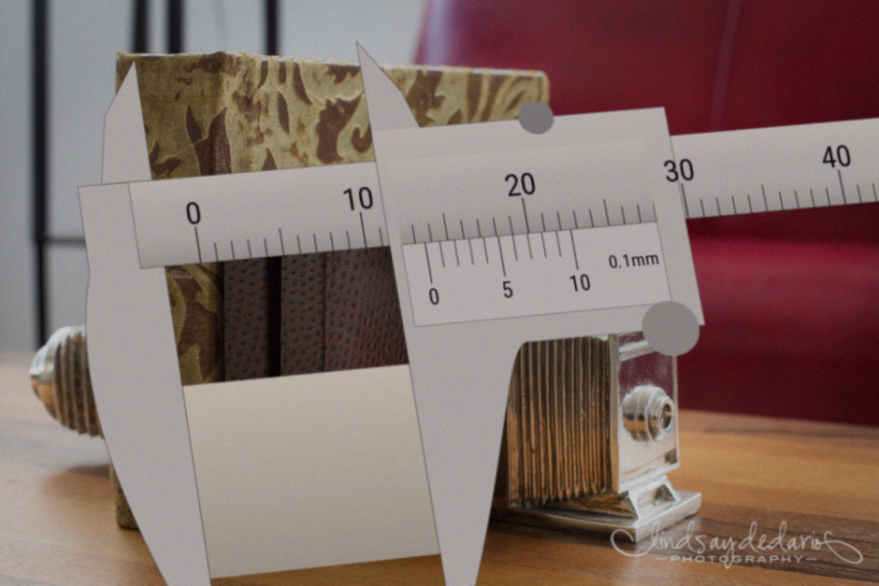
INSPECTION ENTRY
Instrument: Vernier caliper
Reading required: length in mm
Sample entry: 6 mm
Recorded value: 13.6 mm
